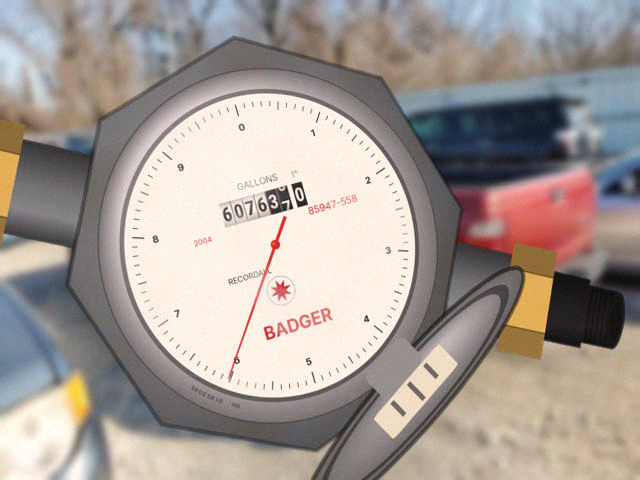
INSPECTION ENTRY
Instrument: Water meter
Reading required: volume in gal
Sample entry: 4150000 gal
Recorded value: 6076366.0 gal
